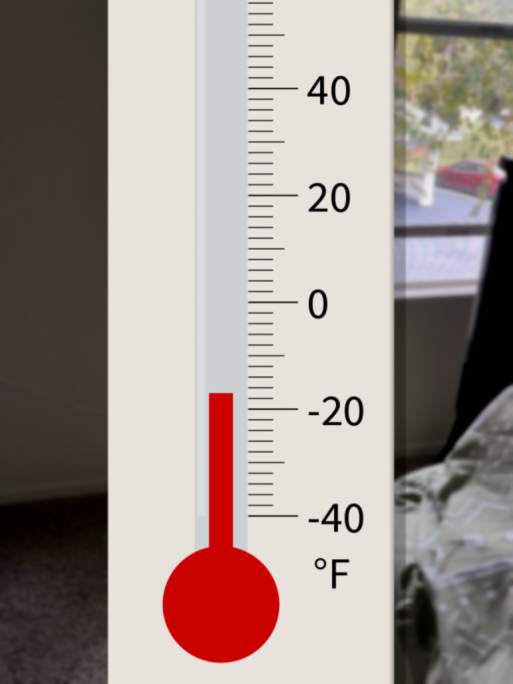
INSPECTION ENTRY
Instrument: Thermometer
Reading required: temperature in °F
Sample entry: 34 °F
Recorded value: -17 °F
